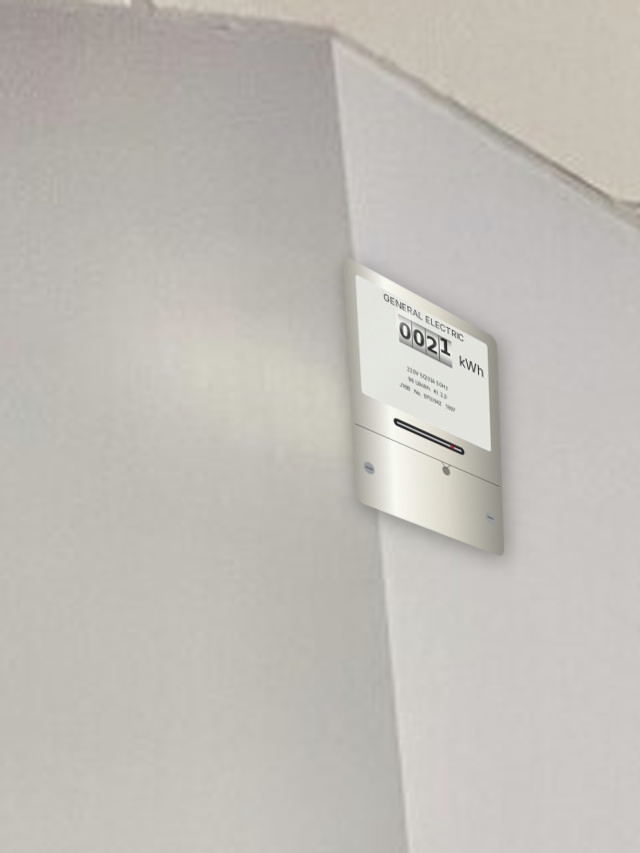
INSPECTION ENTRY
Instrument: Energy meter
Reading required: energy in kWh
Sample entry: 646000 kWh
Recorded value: 21 kWh
